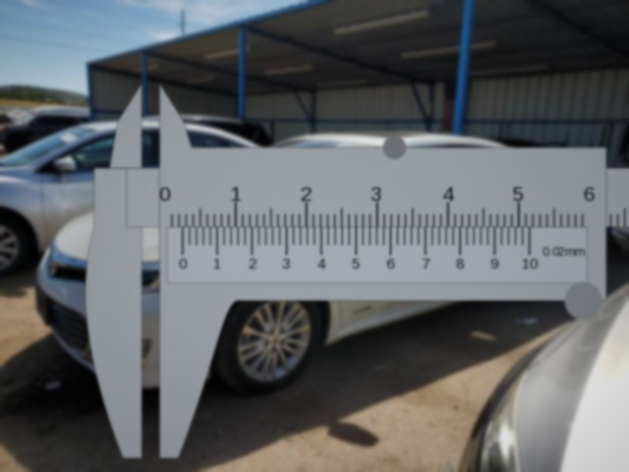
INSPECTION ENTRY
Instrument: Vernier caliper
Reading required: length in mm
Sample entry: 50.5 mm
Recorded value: 2.5 mm
